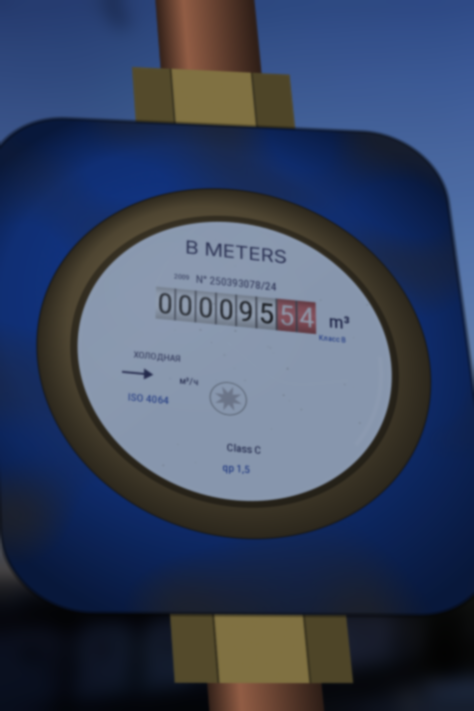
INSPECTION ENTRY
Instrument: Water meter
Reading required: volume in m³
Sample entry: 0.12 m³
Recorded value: 95.54 m³
